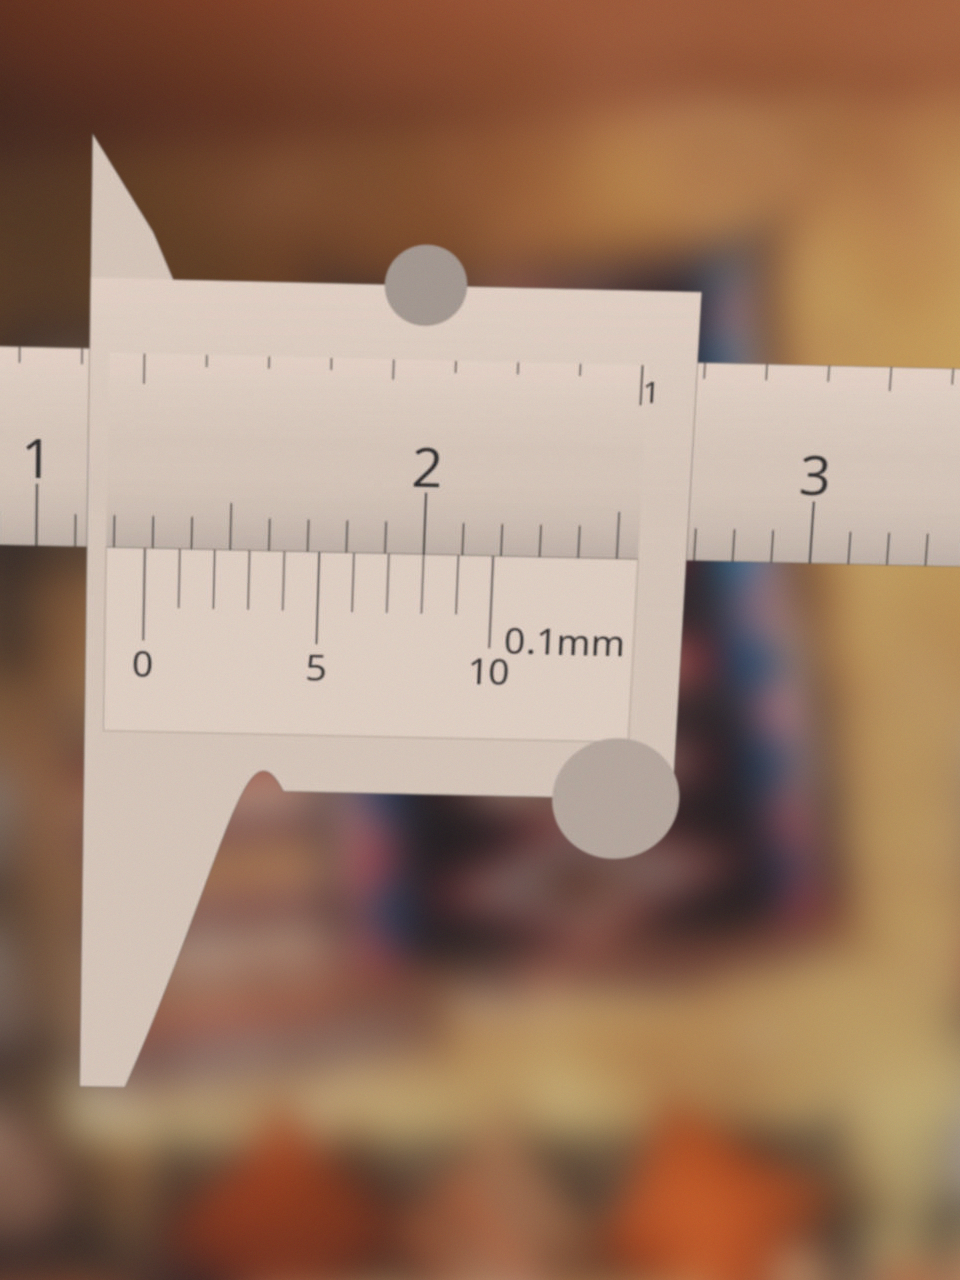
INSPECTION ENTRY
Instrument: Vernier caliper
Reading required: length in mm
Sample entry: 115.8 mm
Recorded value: 12.8 mm
